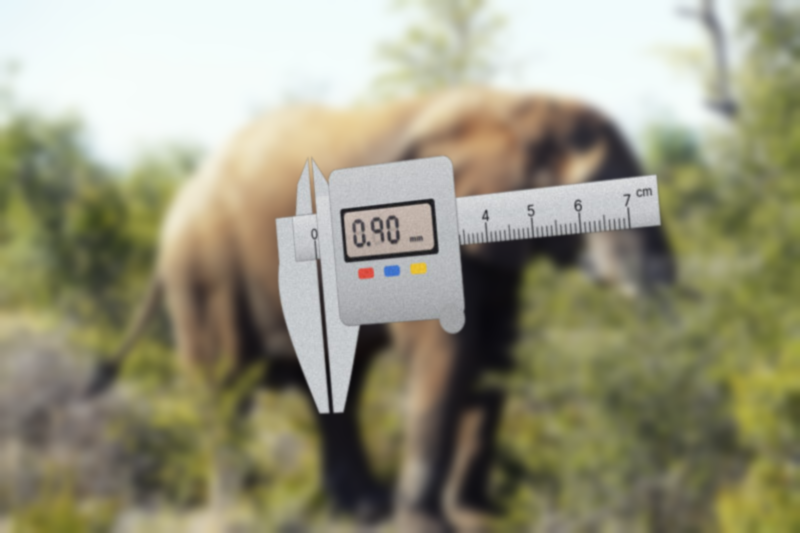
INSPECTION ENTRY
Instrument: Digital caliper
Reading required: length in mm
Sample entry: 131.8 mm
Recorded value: 0.90 mm
